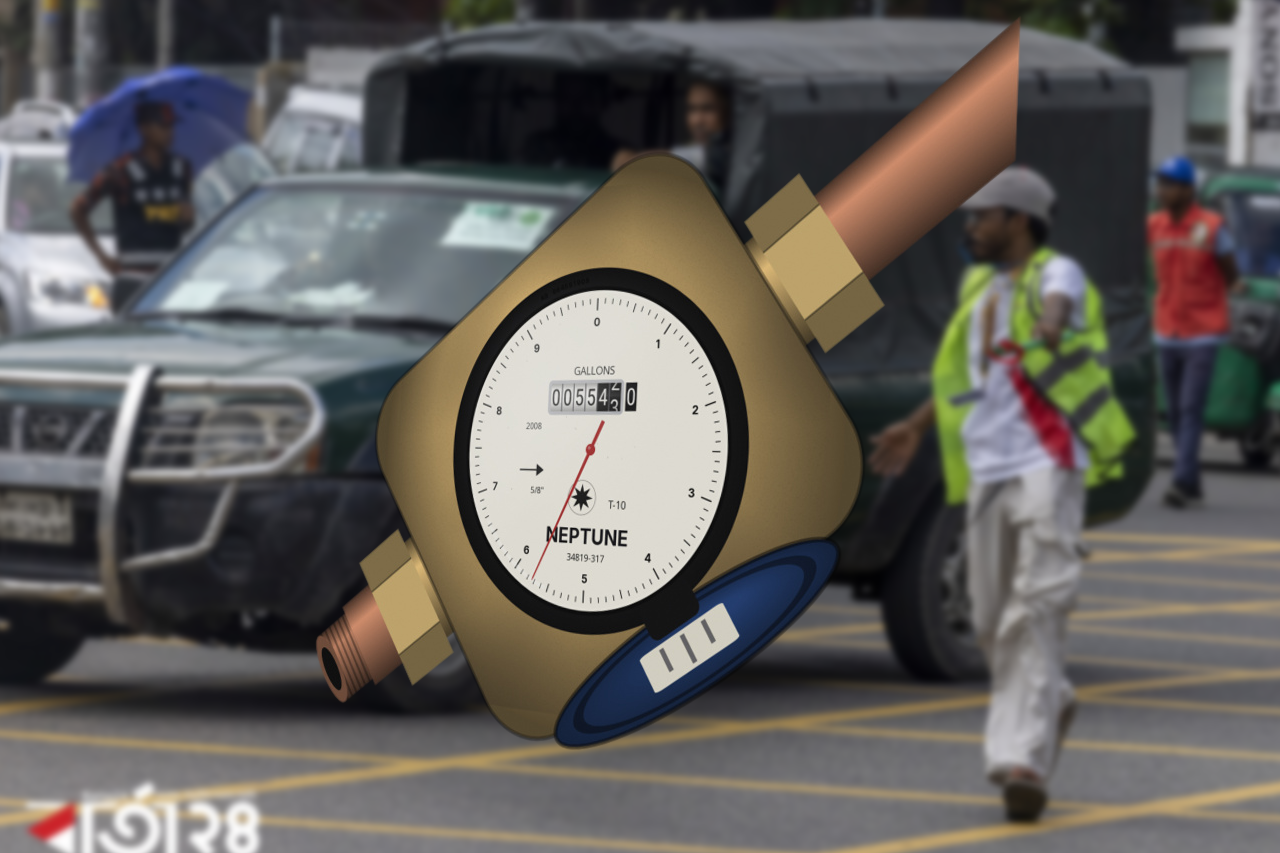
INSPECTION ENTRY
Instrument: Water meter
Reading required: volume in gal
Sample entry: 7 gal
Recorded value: 55425.7 gal
